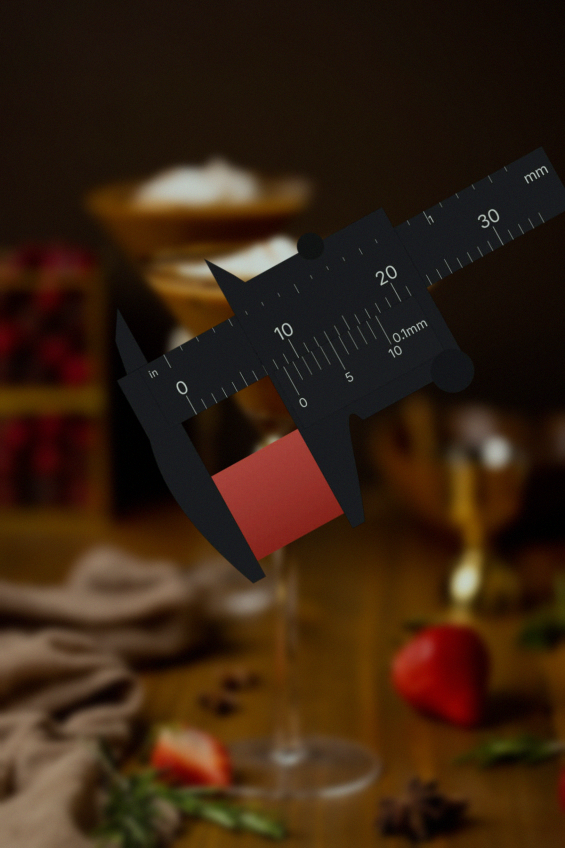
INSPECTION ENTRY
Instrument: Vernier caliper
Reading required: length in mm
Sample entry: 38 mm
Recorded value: 8.5 mm
